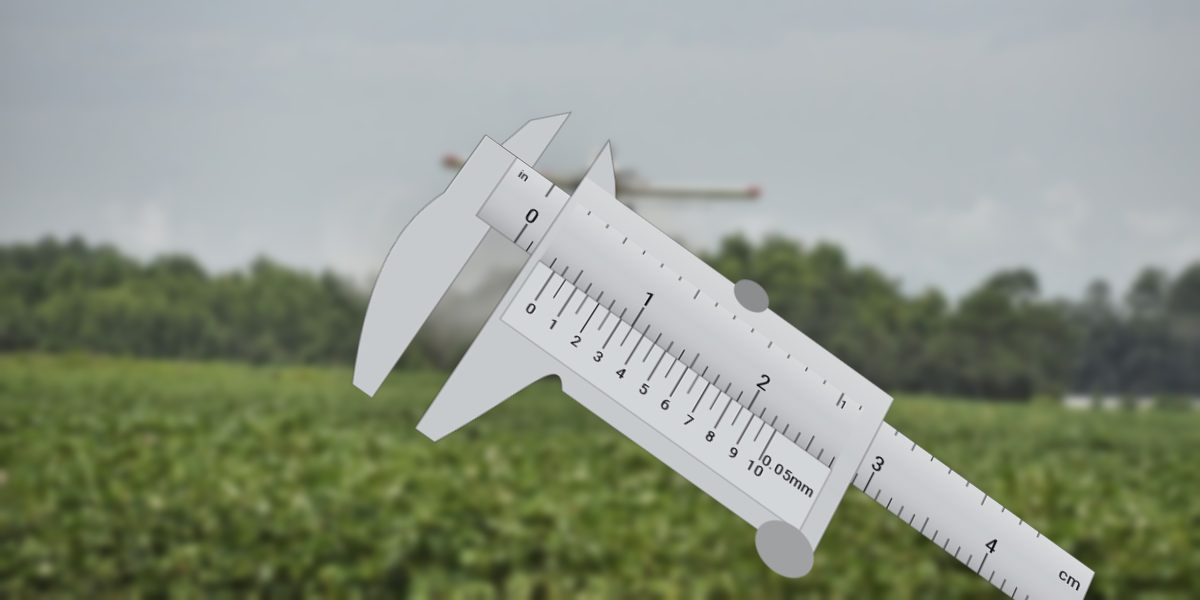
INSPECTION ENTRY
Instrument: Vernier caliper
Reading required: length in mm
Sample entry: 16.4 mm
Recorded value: 3.4 mm
